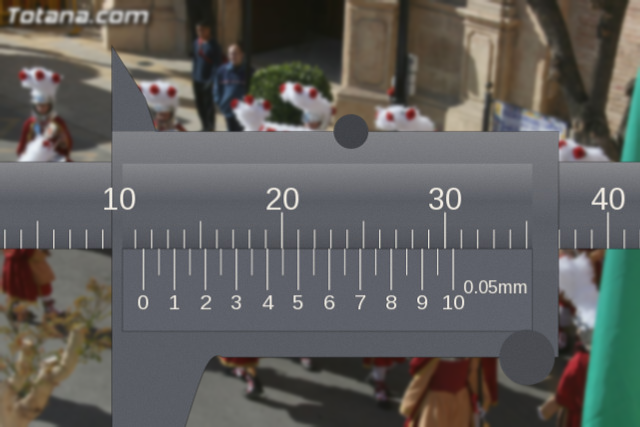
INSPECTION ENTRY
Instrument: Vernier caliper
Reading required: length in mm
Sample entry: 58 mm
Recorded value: 11.5 mm
